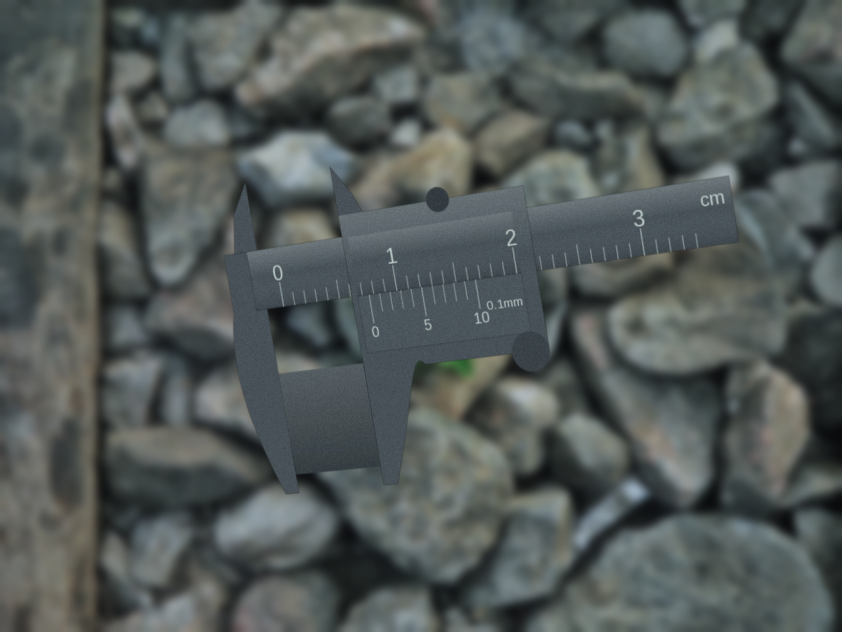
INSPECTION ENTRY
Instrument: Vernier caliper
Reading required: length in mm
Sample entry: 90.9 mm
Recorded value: 7.6 mm
